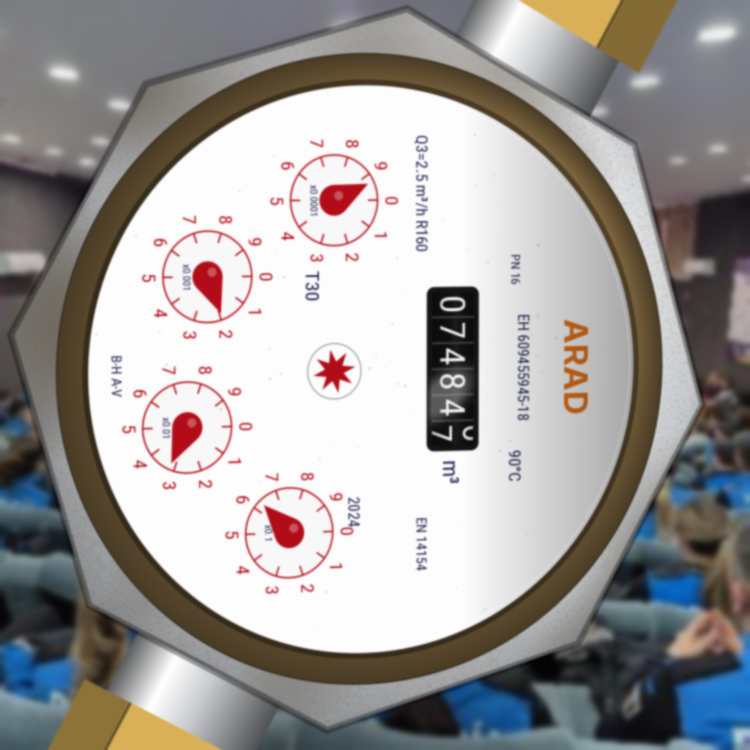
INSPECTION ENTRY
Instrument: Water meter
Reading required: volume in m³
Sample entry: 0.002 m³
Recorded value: 74846.6319 m³
